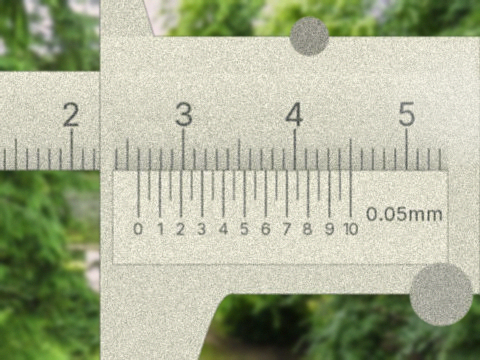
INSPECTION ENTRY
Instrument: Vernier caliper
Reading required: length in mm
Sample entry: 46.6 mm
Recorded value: 26.0 mm
